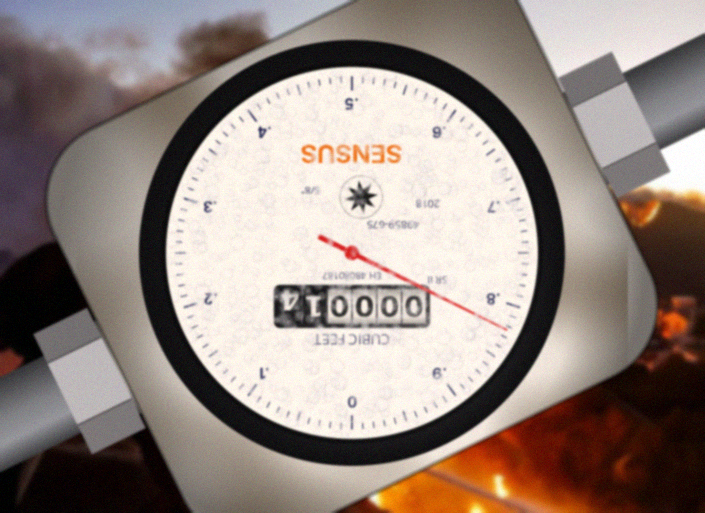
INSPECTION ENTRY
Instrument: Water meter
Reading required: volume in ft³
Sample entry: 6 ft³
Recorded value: 13.82 ft³
